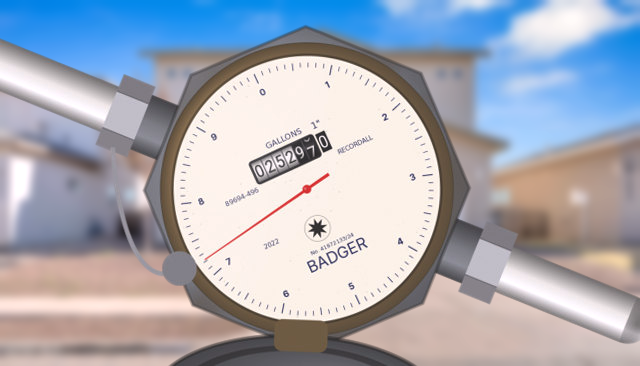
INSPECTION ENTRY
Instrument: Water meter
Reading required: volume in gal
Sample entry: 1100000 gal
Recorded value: 252967.2 gal
